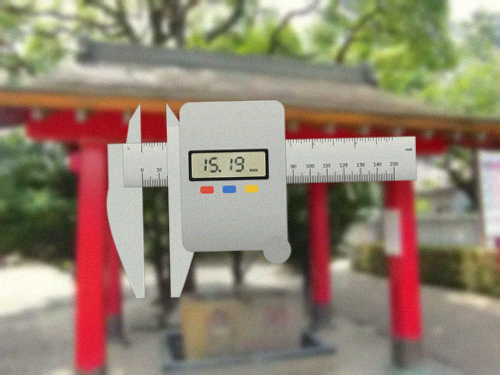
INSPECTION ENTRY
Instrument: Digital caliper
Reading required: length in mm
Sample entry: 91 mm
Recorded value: 15.19 mm
